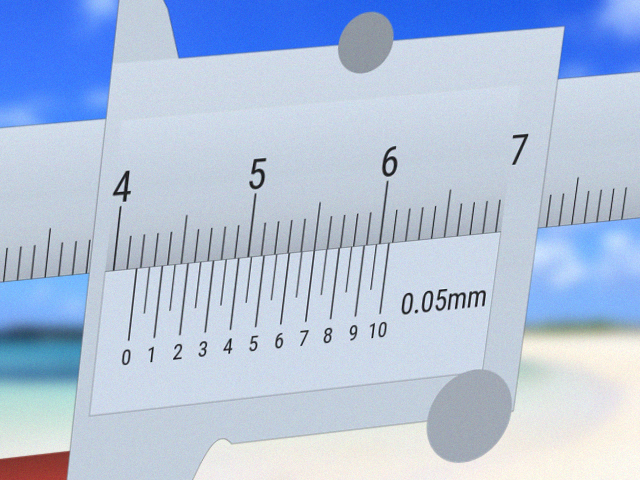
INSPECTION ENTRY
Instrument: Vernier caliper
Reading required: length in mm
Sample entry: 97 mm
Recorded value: 41.7 mm
